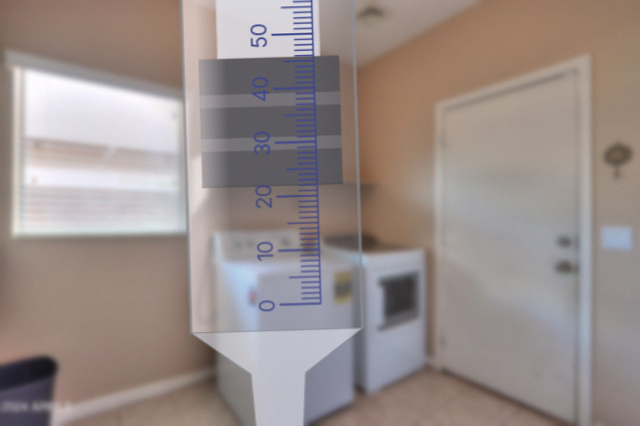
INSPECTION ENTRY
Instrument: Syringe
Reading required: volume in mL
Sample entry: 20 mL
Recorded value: 22 mL
